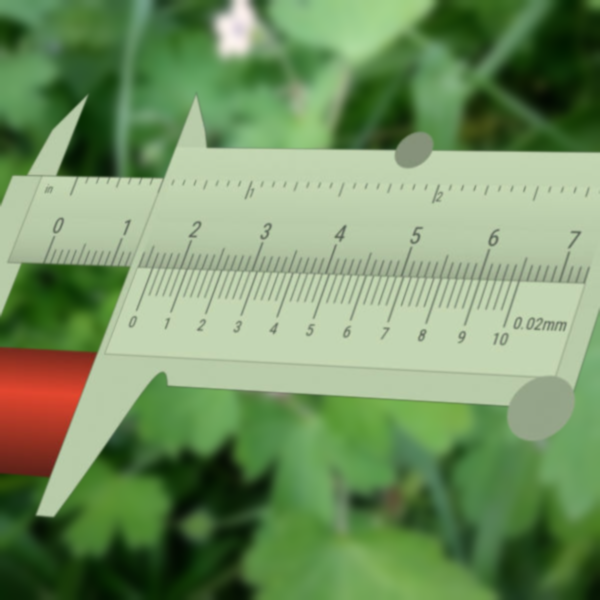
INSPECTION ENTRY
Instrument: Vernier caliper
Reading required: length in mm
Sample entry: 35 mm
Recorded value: 16.0 mm
